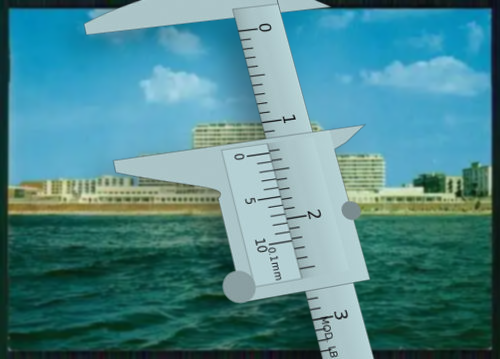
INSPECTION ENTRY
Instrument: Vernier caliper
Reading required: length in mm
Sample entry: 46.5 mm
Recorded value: 13.2 mm
